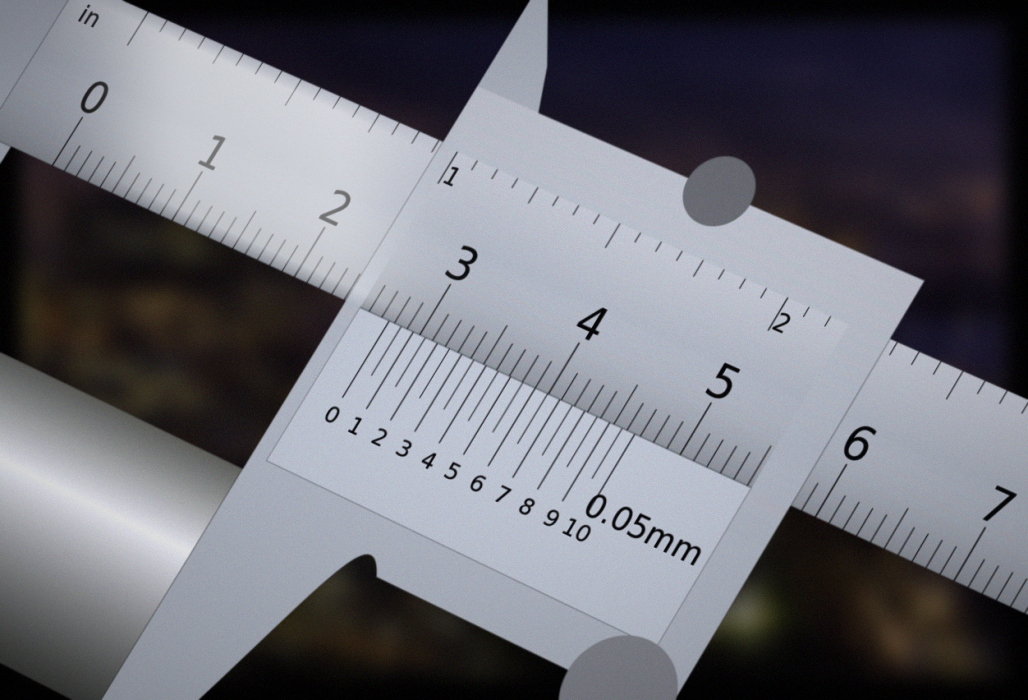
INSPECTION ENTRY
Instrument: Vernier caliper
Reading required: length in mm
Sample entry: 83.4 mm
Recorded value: 27.6 mm
